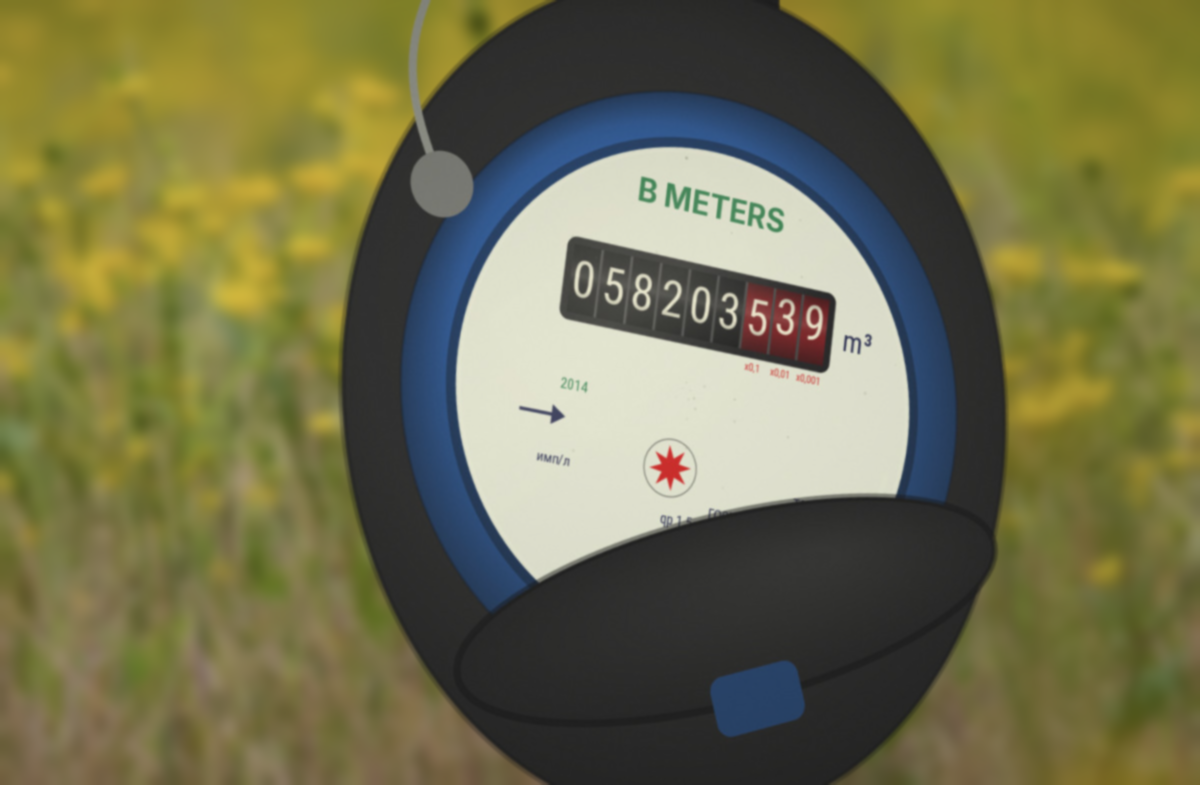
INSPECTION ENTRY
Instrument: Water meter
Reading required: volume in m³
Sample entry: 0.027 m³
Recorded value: 58203.539 m³
